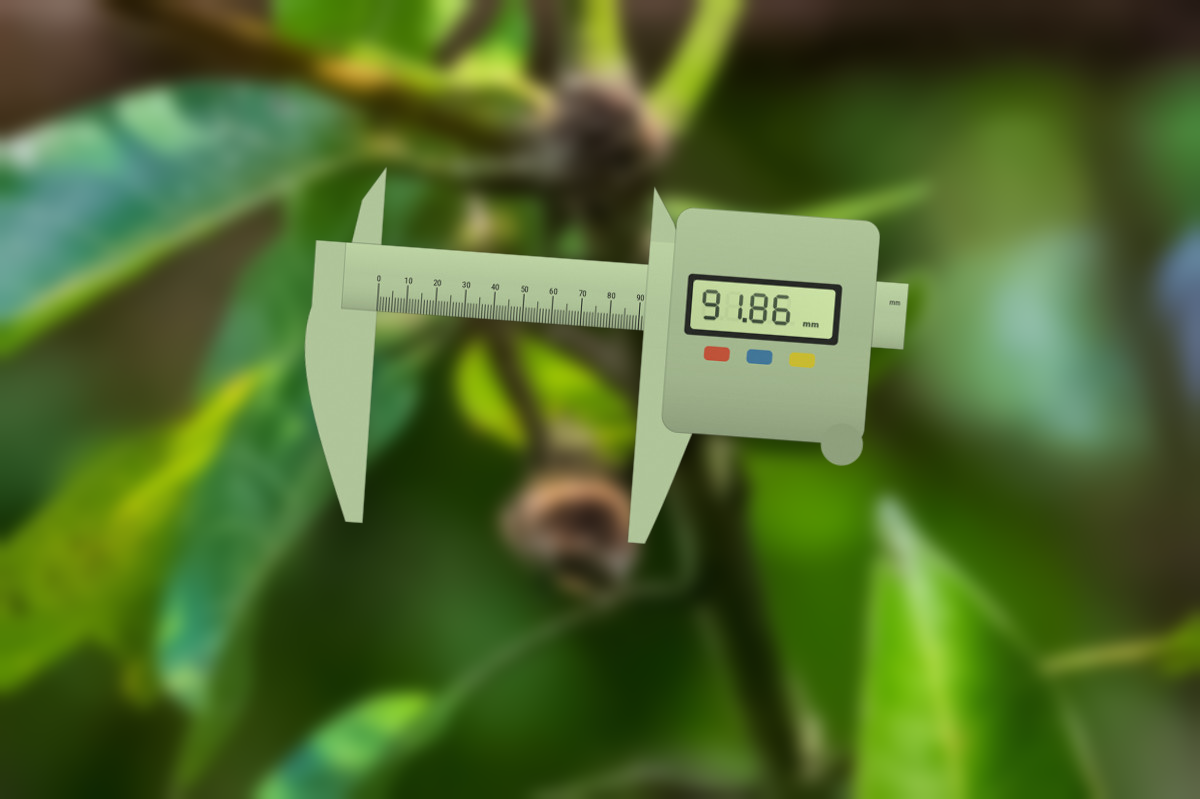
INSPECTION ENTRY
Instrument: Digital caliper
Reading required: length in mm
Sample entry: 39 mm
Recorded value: 91.86 mm
